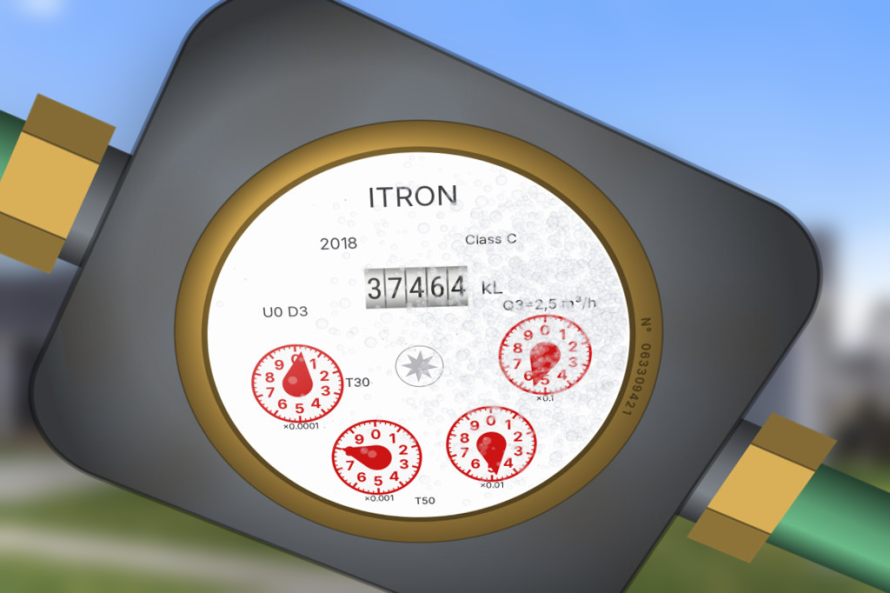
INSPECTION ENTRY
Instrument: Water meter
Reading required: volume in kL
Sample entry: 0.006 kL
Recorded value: 37464.5480 kL
